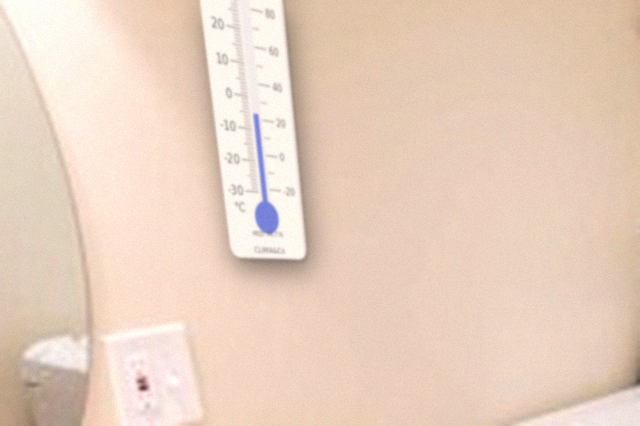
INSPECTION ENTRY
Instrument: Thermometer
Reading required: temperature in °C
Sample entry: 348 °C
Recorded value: -5 °C
